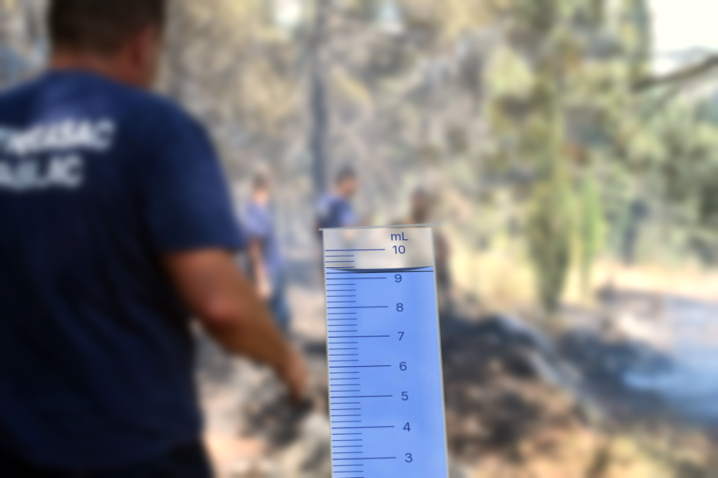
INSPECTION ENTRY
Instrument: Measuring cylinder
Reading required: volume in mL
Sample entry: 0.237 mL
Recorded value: 9.2 mL
